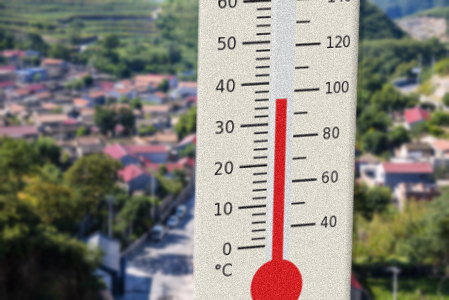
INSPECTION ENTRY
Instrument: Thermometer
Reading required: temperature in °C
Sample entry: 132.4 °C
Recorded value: 36 °C
